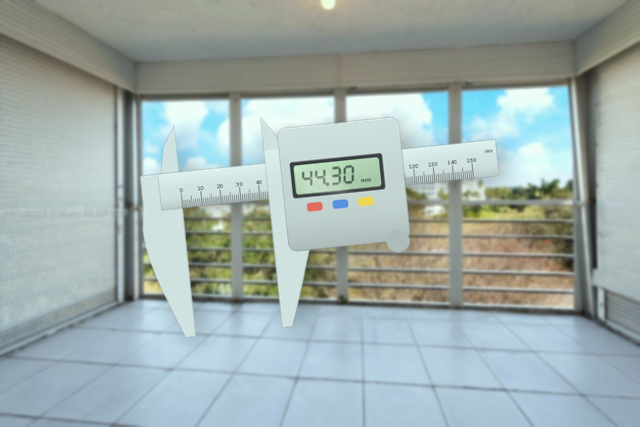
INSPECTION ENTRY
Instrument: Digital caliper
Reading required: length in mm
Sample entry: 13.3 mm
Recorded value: 44.30 mm
